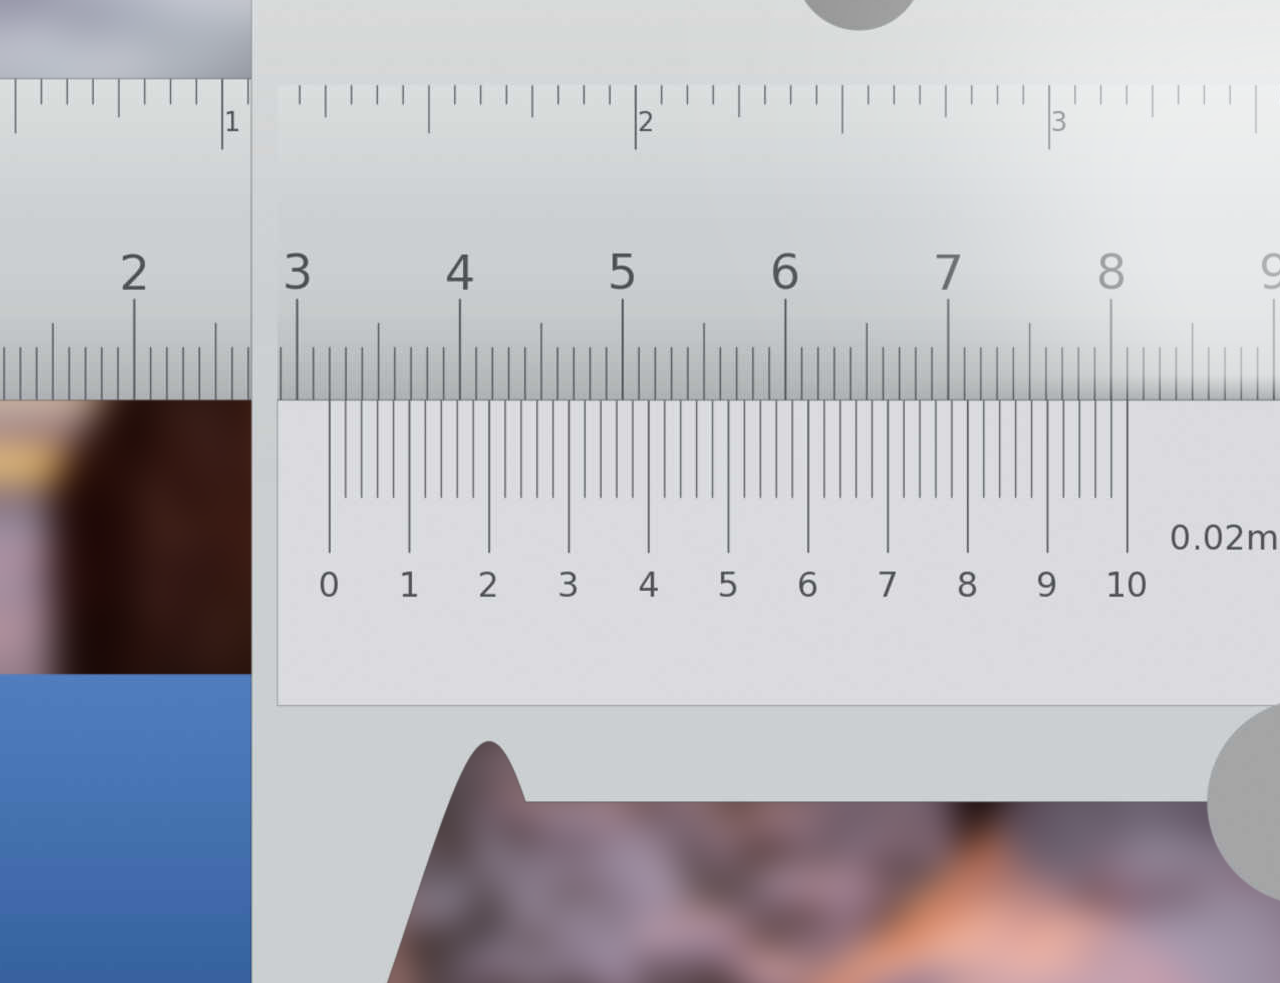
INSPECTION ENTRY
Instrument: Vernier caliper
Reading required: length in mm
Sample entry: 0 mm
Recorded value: 32.0 mm
